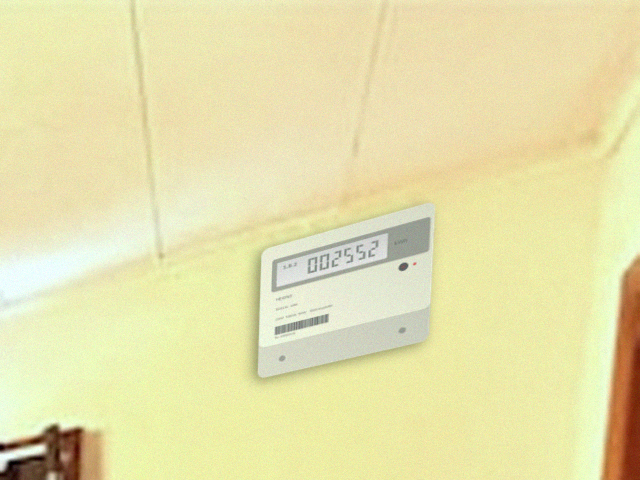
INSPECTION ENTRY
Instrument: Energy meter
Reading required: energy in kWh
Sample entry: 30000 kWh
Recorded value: 2552 kWh
